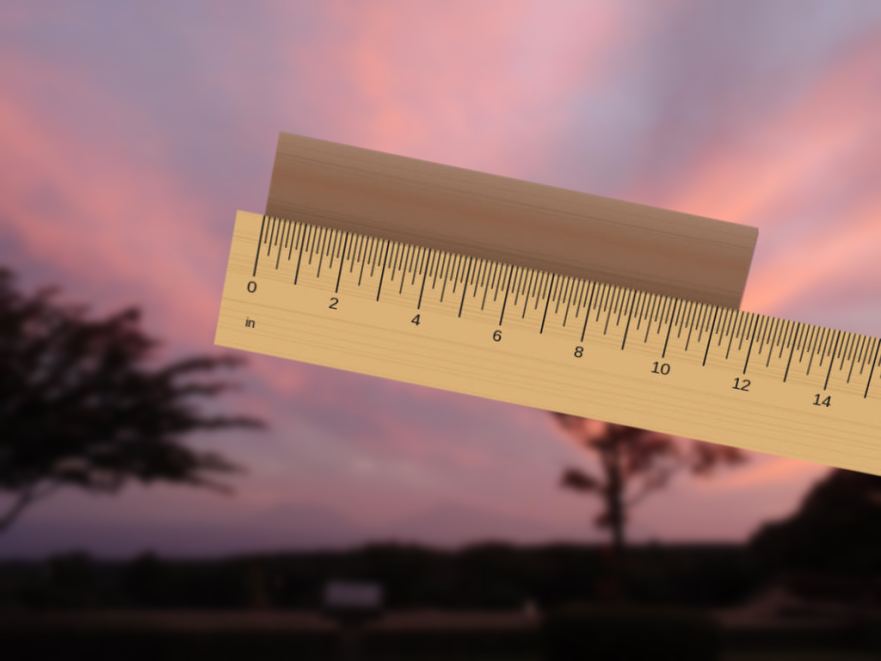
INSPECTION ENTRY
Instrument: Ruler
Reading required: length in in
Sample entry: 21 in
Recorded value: 11.5 in
